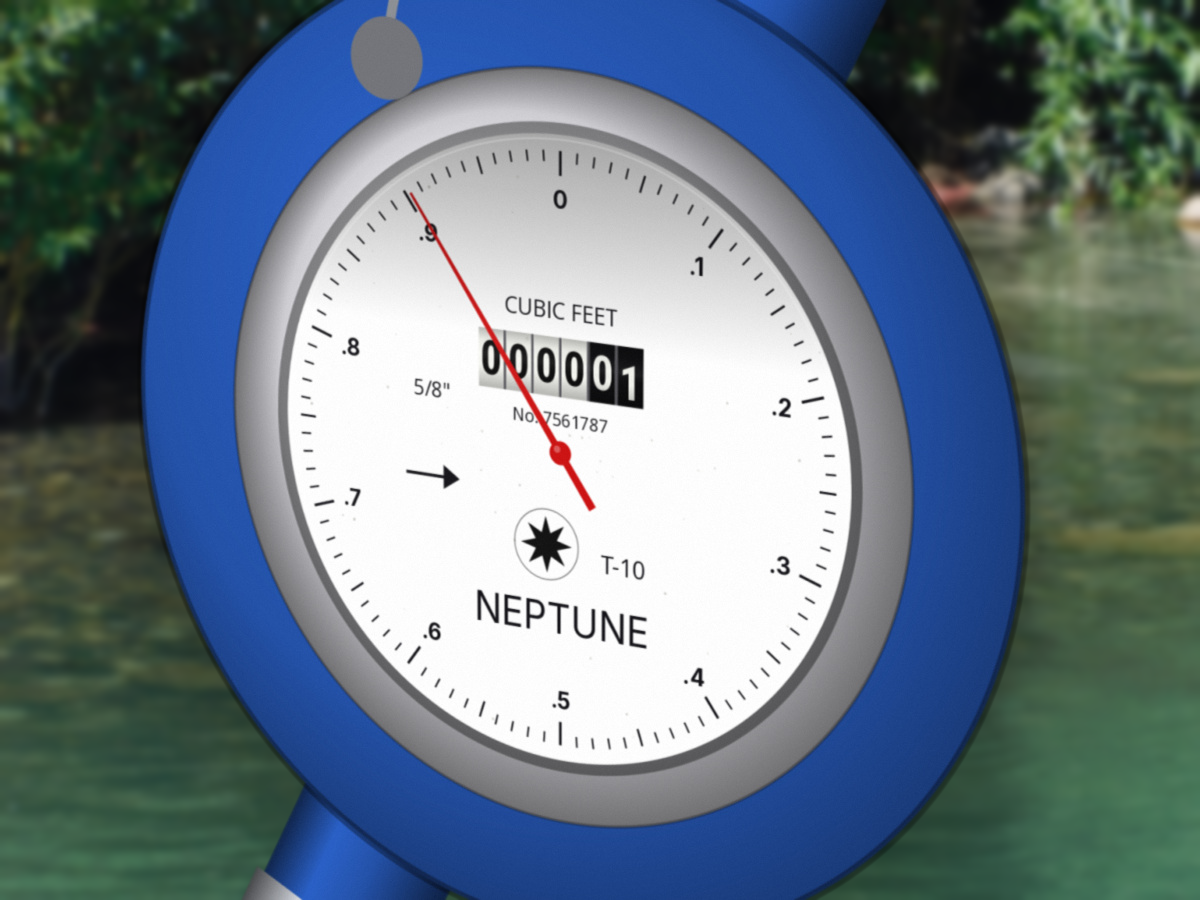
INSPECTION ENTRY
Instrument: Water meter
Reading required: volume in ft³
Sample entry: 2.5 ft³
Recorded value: 0.90 ft³
